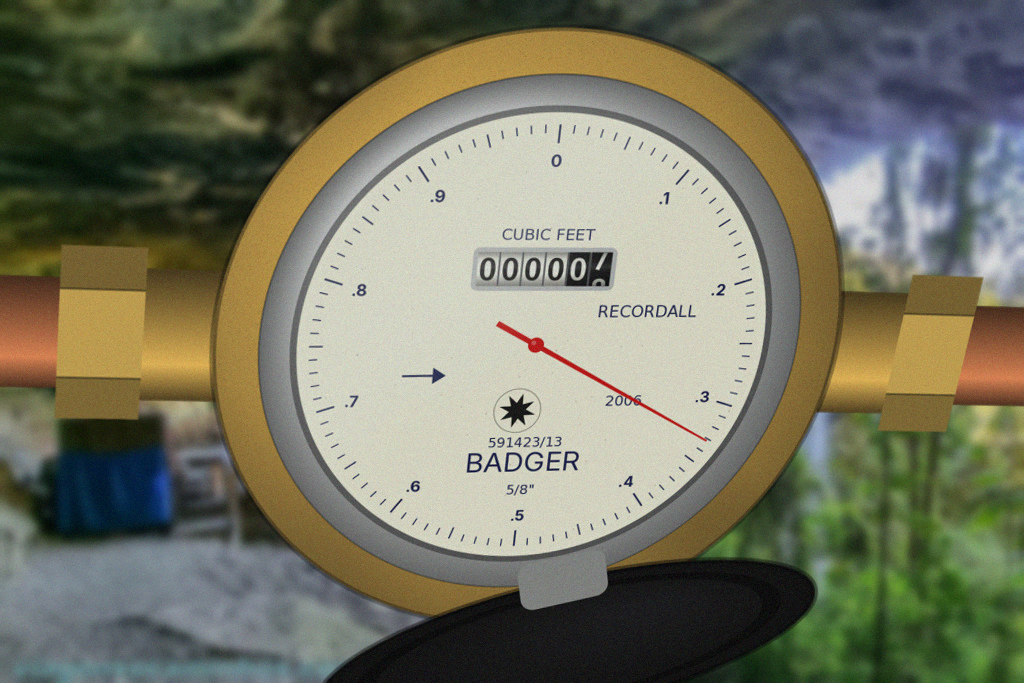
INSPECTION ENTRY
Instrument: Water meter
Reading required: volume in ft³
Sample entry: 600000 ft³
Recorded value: 7.33 ft³
